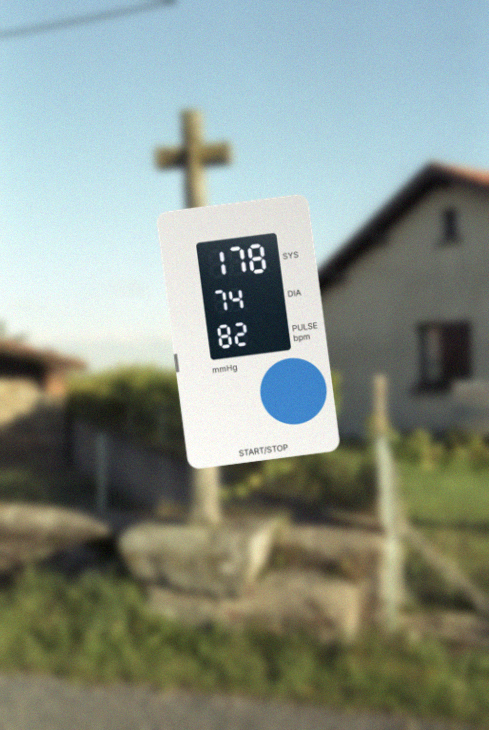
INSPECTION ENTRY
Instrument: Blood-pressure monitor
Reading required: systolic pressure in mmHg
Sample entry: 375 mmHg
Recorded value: 178 mmHg
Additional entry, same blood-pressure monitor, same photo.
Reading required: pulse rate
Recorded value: 82 bpm
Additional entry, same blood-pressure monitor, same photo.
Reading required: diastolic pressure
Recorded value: 74 mmHg
